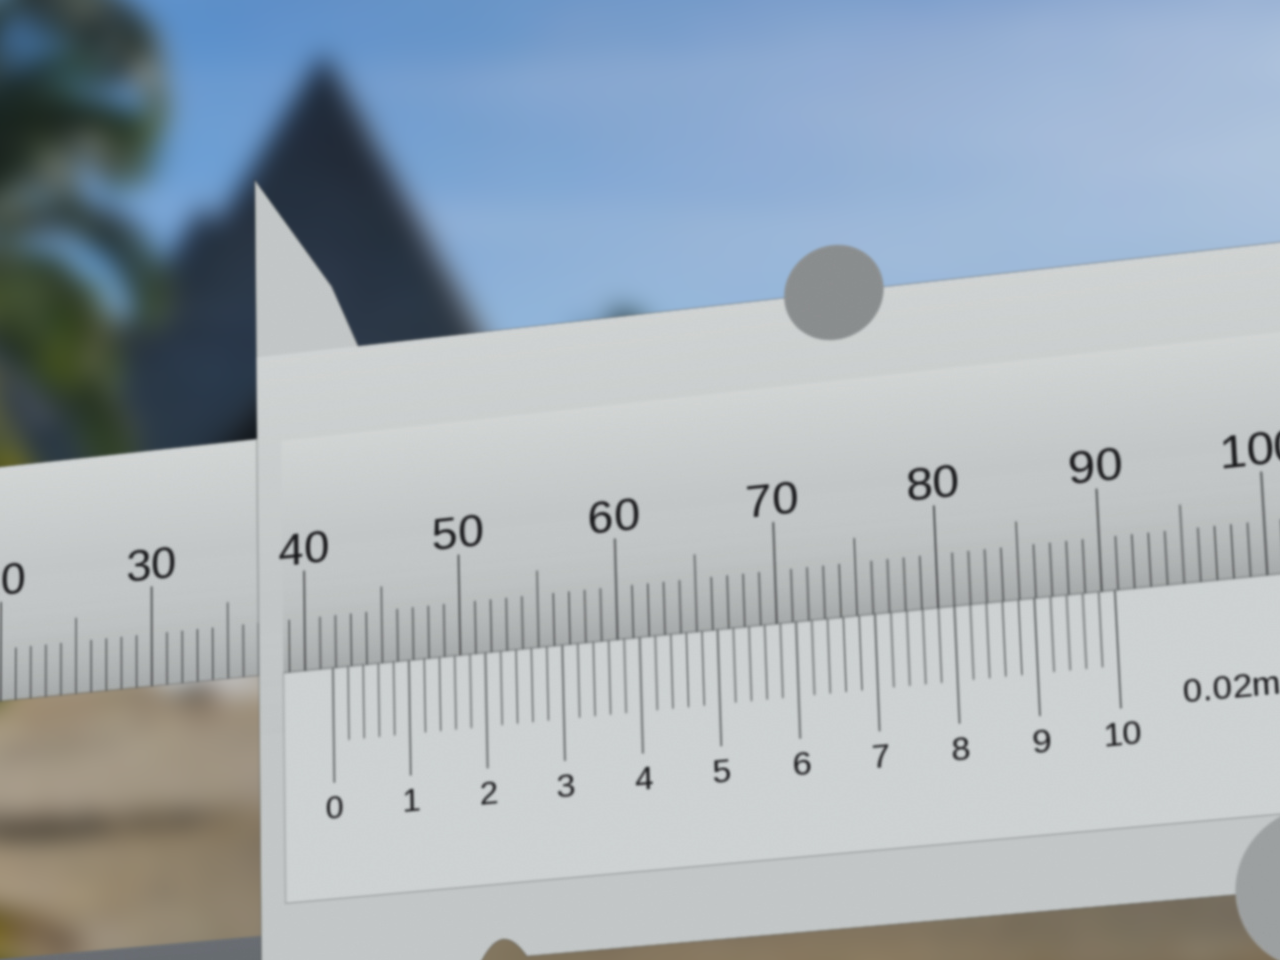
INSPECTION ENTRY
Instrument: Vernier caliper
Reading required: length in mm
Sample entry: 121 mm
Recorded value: 41.8 mm
